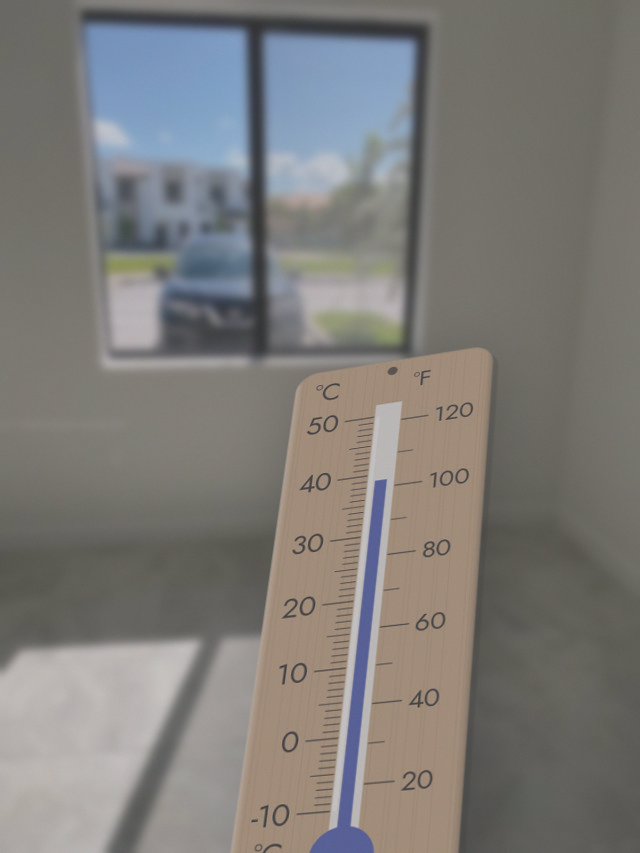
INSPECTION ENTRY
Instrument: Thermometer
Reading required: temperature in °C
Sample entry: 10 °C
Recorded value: 39 °C
